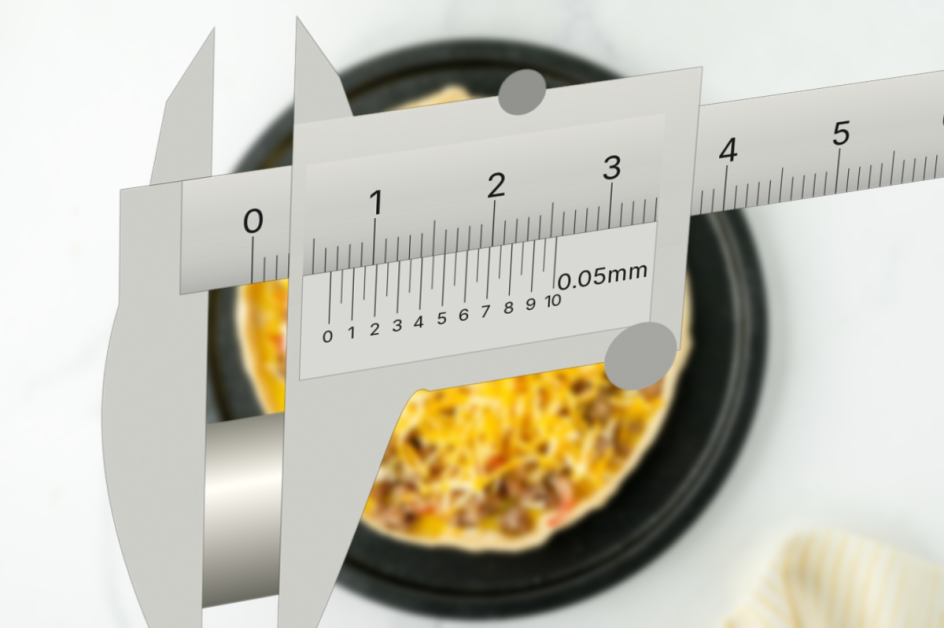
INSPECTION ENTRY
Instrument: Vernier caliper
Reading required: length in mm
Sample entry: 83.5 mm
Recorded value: 6.5 mm
